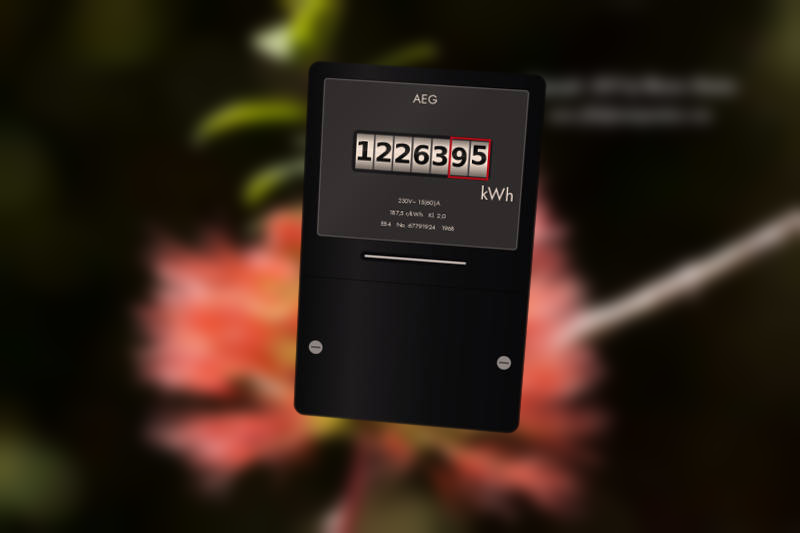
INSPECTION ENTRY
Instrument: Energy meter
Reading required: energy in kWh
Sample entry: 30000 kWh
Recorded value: 12263.95 kWh
